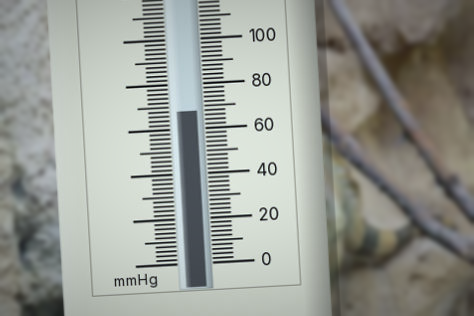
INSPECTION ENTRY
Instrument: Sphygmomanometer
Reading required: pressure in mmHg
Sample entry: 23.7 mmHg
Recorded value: 68 mmHg
